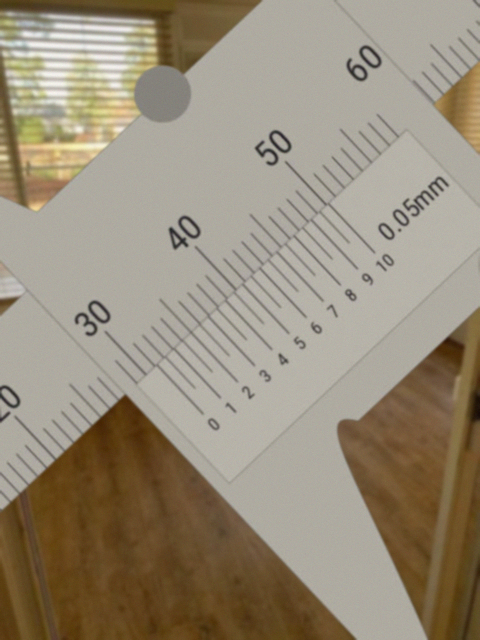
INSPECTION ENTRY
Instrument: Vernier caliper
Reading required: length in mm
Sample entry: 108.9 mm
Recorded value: 31.2 mm
